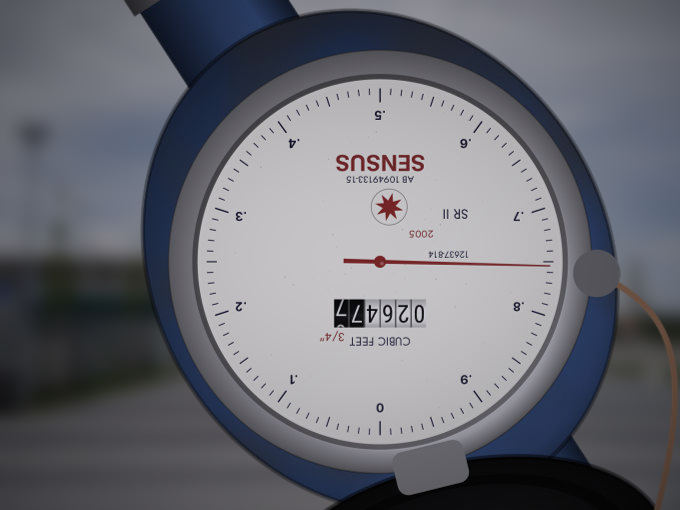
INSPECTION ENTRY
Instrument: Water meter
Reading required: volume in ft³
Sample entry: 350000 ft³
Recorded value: 26476.75 ft³
